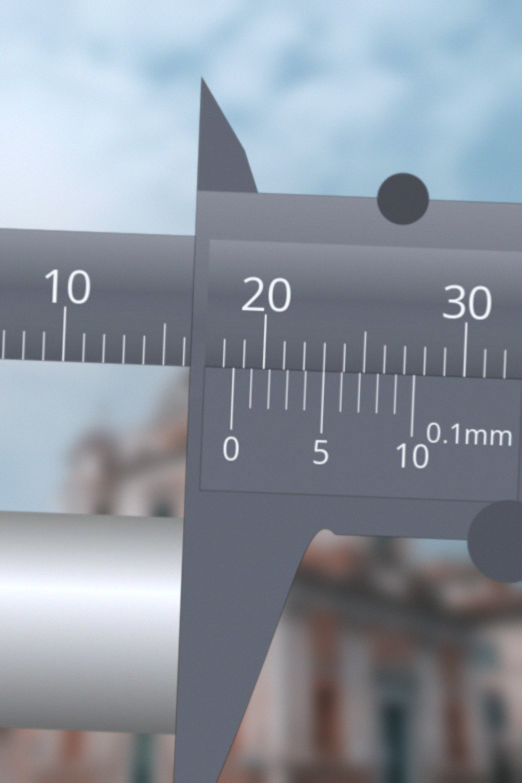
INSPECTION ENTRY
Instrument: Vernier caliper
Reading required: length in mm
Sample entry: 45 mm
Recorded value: 18.5 mm
